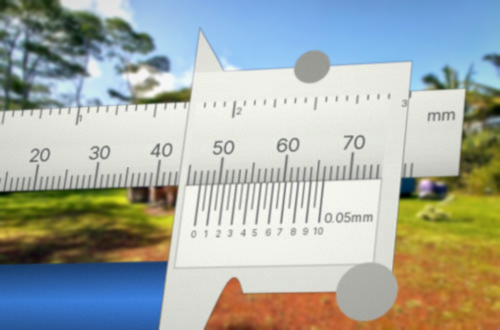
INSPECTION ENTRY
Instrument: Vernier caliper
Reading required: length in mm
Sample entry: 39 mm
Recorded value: 47.0 mm
